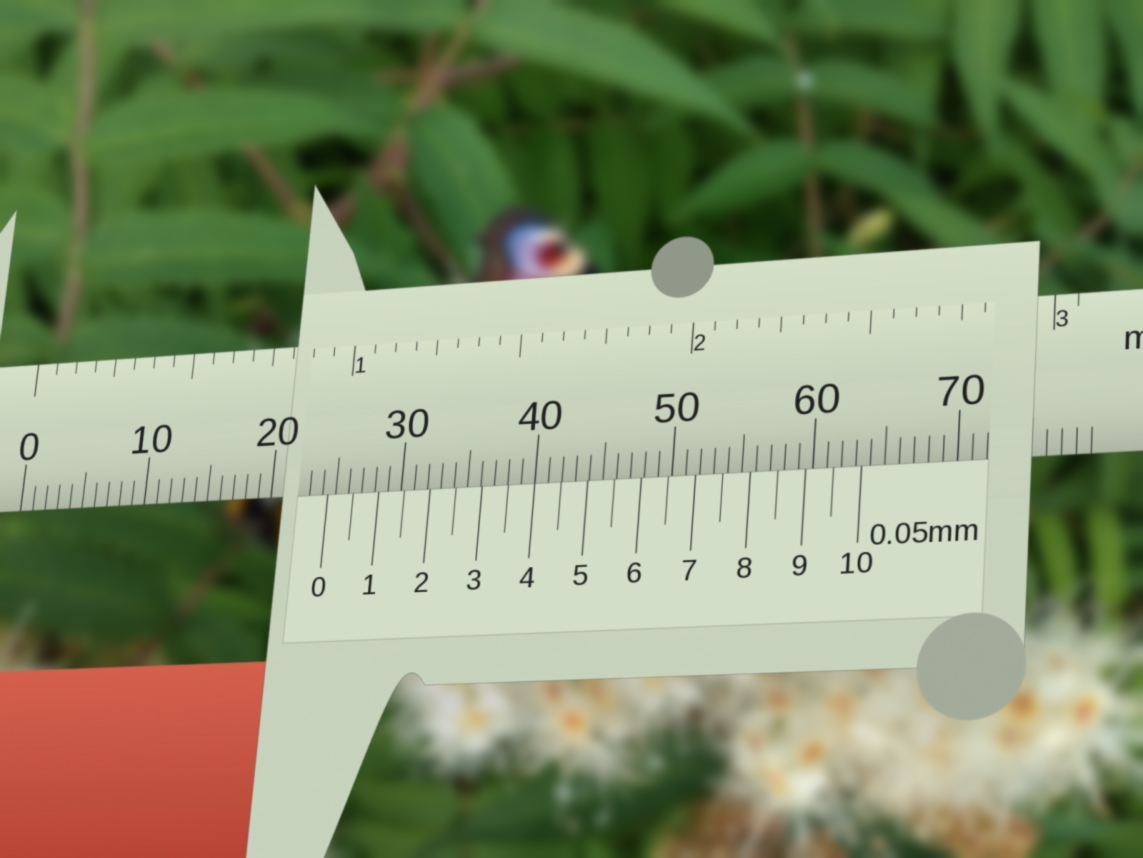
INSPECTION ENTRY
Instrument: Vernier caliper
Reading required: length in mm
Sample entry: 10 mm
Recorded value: 24.4 mm
